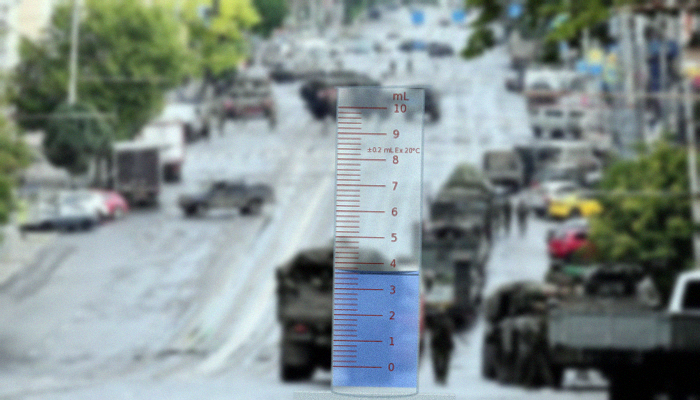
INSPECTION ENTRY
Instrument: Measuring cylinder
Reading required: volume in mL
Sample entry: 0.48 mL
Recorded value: 3.6 mL
